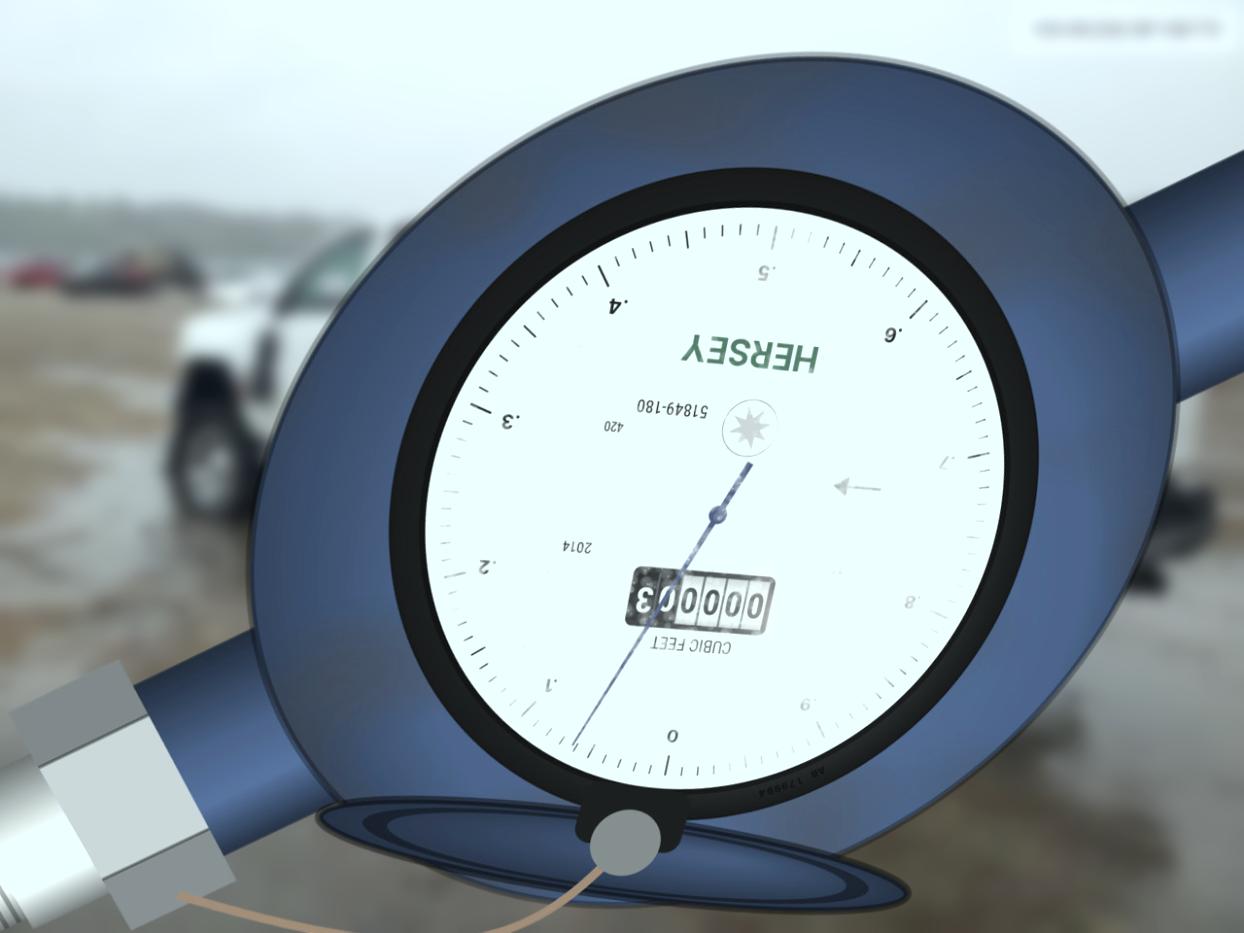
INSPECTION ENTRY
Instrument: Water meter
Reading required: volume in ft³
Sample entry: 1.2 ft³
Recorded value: 3.06 ft³
